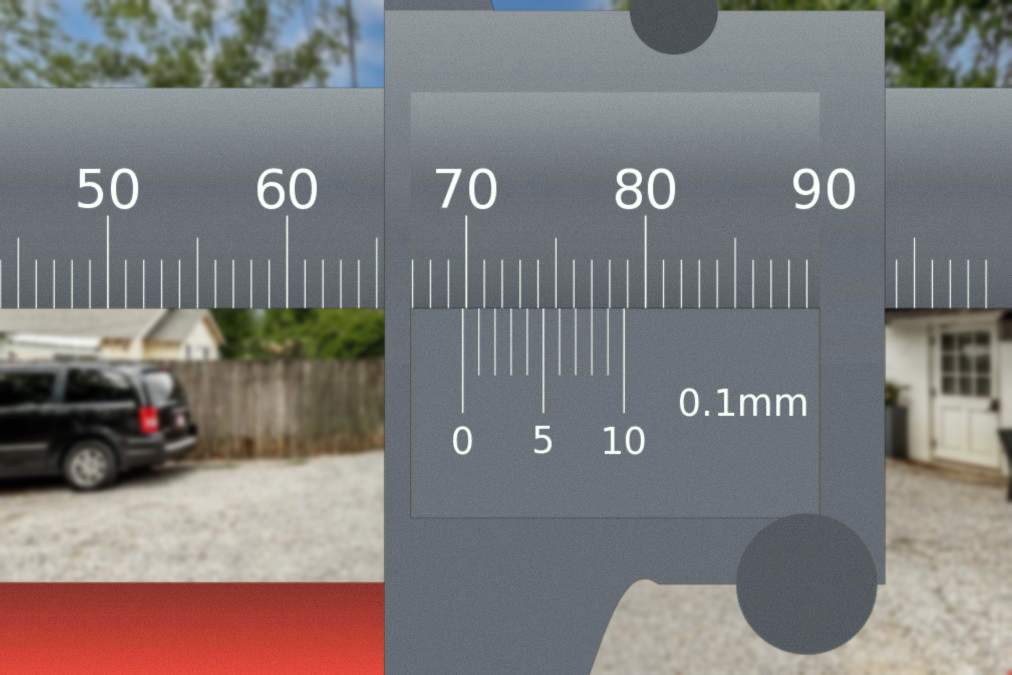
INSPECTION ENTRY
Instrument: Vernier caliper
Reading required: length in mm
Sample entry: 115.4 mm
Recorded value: 69.8 mm
